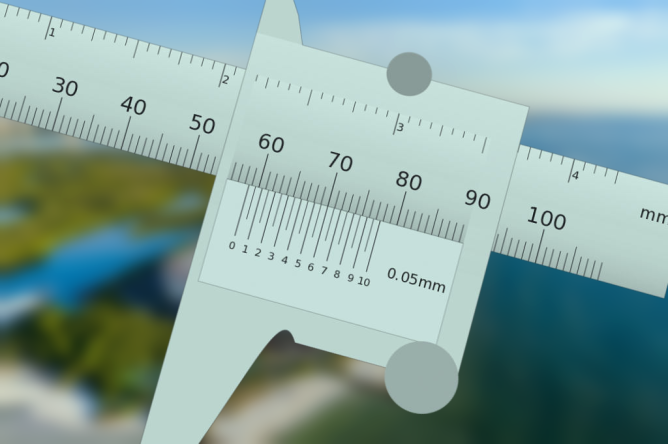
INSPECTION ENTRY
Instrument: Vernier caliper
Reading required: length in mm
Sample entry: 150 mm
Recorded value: 58.6 mm
